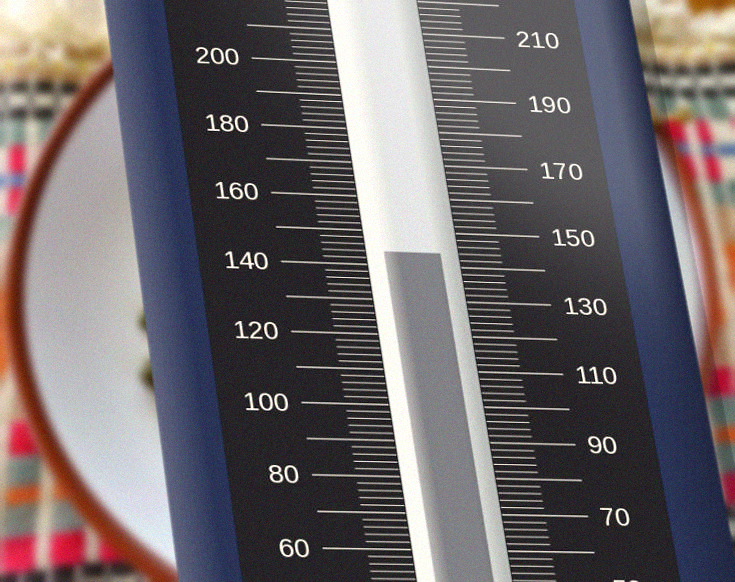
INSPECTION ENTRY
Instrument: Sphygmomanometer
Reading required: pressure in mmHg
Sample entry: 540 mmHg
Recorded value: 144 mmHg
